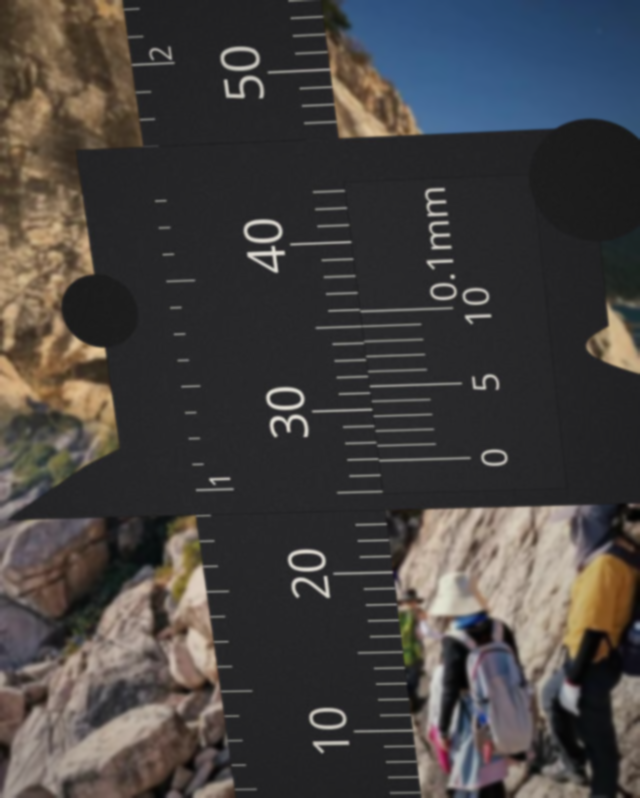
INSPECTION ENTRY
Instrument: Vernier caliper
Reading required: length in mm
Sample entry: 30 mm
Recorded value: 26.9 mm
